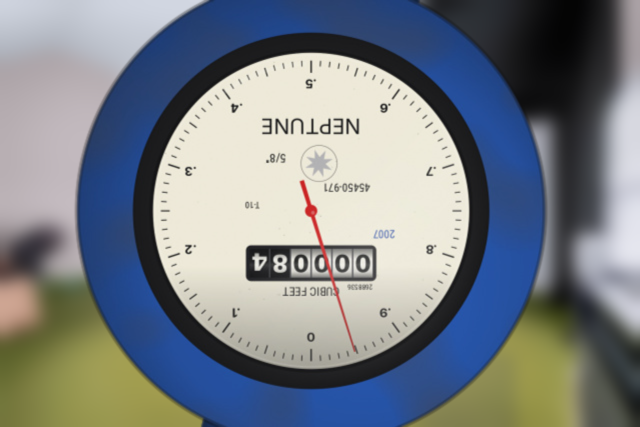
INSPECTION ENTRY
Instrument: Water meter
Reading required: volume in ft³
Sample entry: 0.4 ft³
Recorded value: 83.95 ft³
